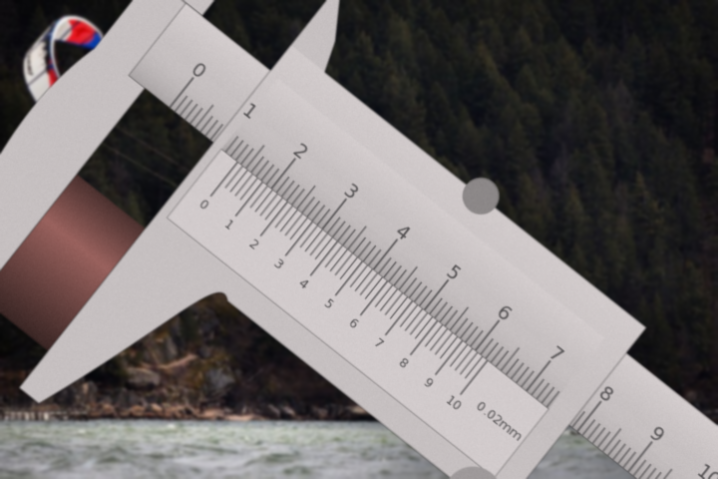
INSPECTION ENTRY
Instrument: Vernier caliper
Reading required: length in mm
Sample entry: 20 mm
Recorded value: 13.4 mm
